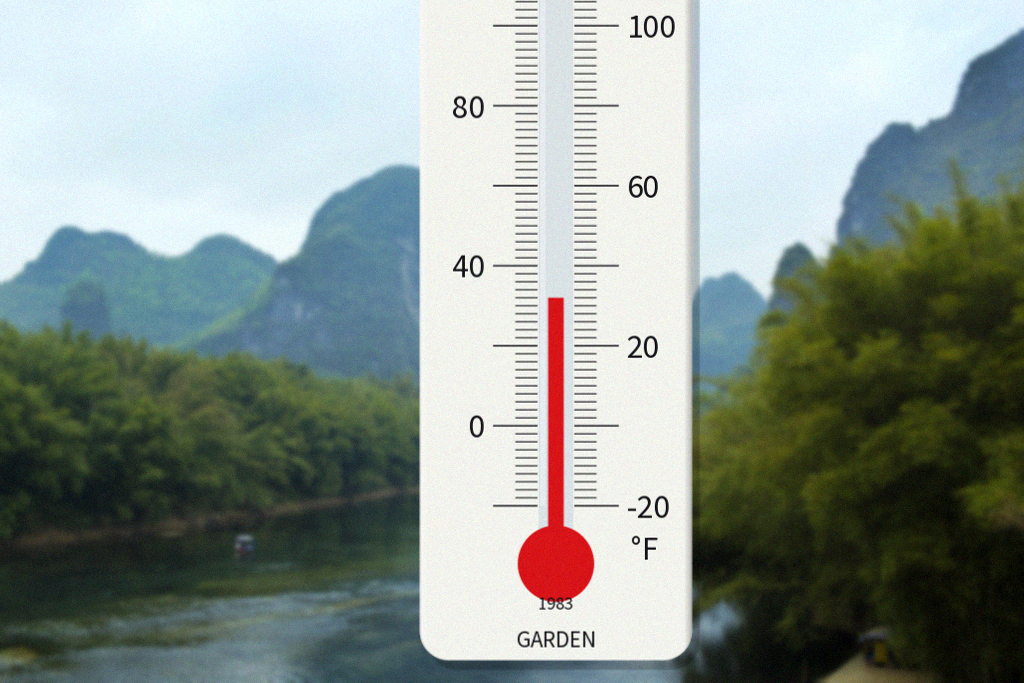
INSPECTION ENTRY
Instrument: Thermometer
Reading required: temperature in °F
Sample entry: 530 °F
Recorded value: 32 °F
